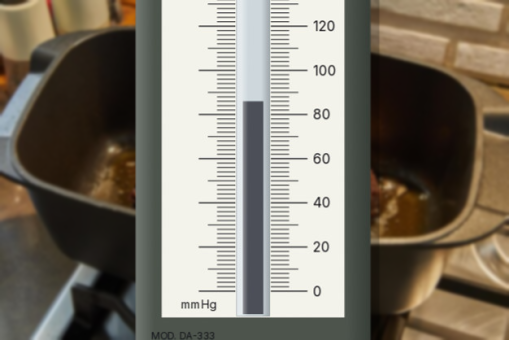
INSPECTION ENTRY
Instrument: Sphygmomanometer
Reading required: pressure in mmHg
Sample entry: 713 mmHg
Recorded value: 86 mmHg
